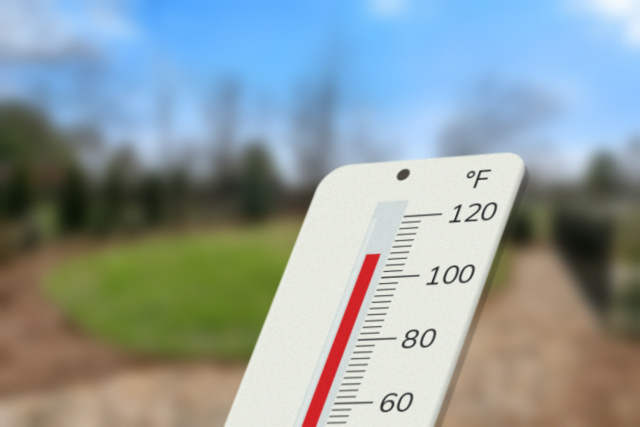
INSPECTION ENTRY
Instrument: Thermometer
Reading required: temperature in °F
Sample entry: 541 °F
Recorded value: 108 °F
